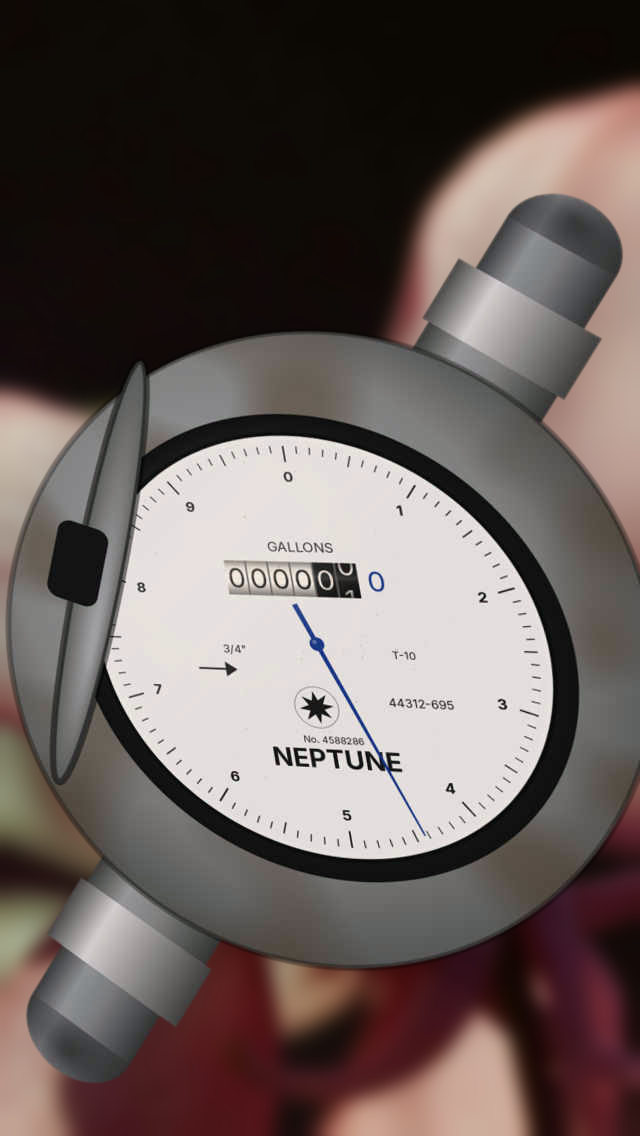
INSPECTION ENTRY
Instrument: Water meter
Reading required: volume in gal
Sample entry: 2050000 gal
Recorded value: 4.4 gal
